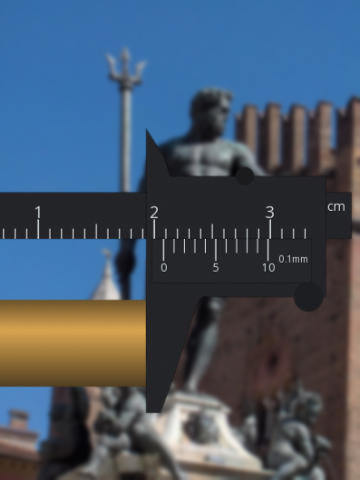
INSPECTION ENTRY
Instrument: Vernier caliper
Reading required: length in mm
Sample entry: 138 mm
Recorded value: 20.8 mm
